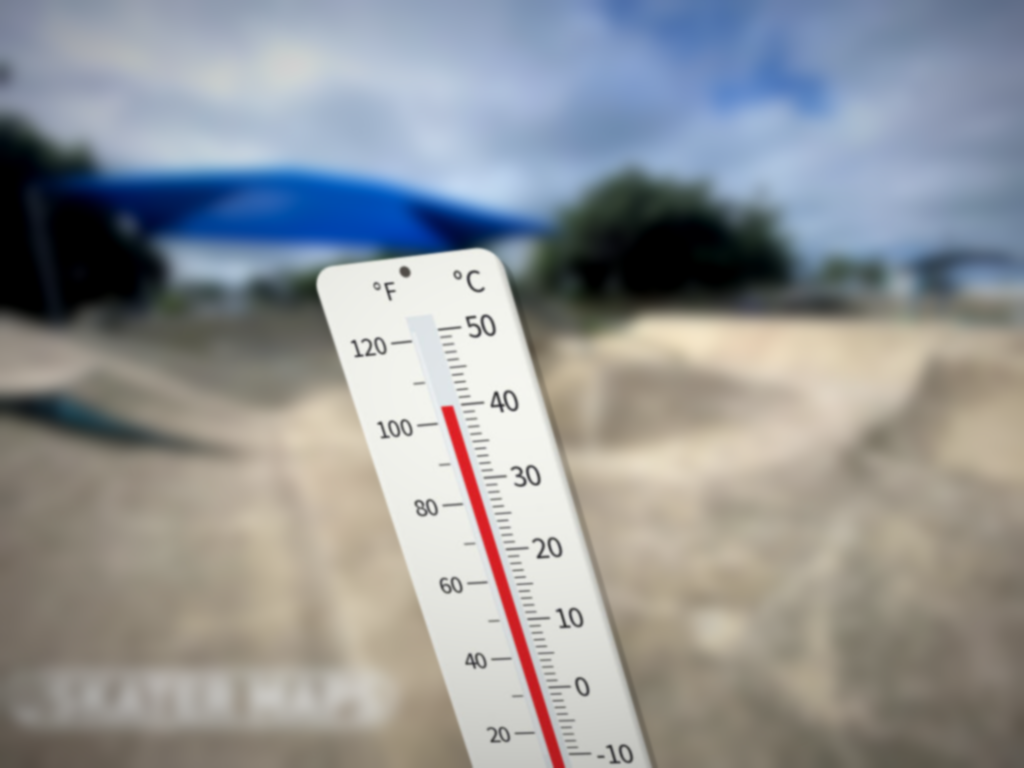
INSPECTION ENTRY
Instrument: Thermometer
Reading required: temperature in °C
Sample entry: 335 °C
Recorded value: 40 °C
